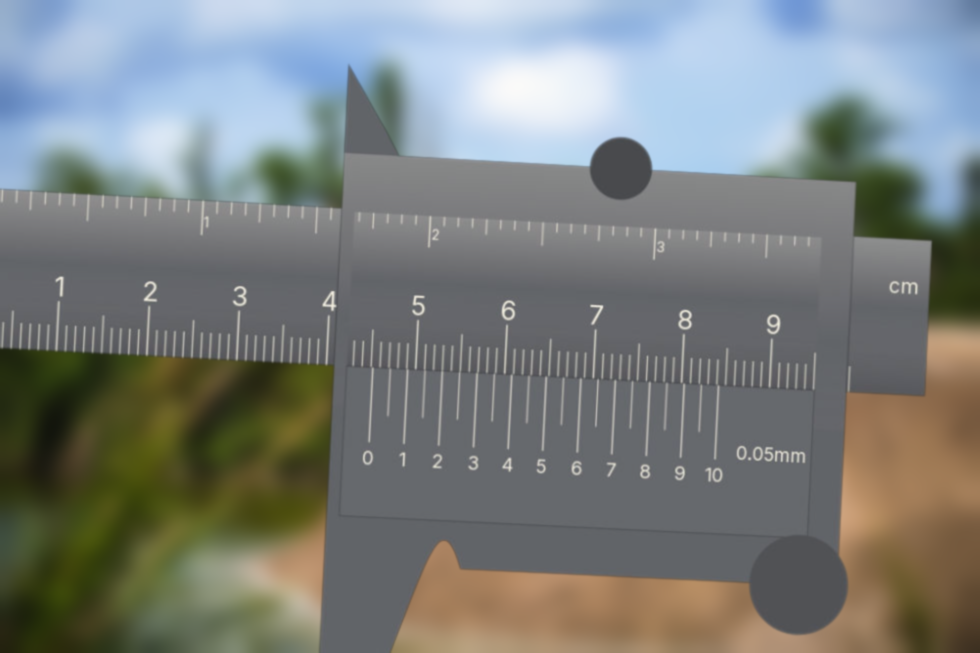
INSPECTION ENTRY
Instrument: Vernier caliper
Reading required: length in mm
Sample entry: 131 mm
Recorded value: 45.2 mm
